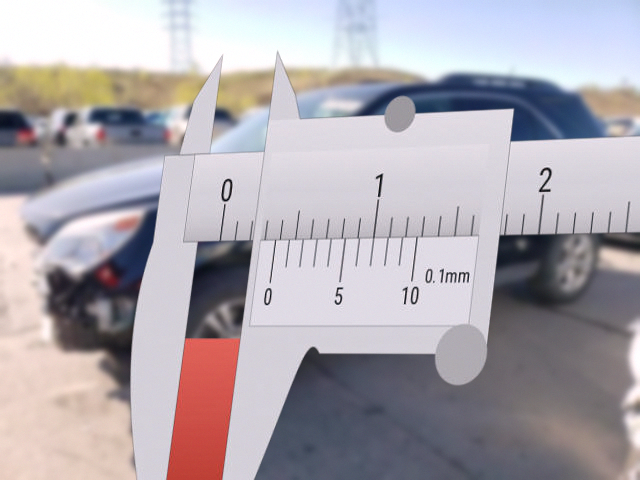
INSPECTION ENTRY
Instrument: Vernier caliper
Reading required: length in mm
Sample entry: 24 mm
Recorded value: 3.7 mm
